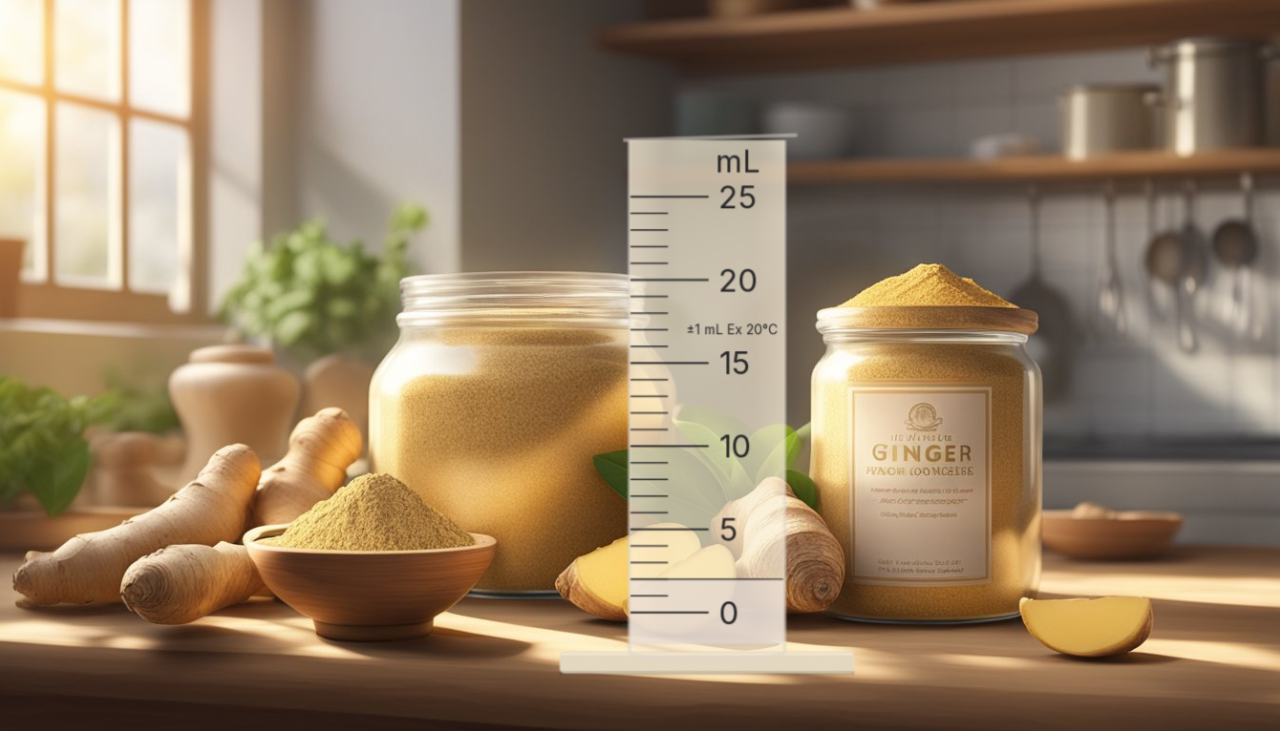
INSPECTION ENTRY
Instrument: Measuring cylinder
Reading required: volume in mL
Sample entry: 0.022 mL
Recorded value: 2 mL
